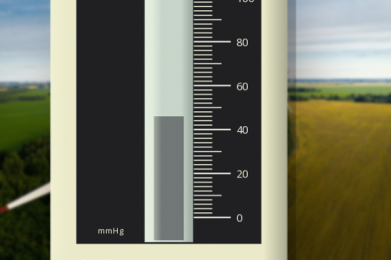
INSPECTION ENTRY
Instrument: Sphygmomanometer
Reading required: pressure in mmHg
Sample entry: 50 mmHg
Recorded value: 46 mmHg
